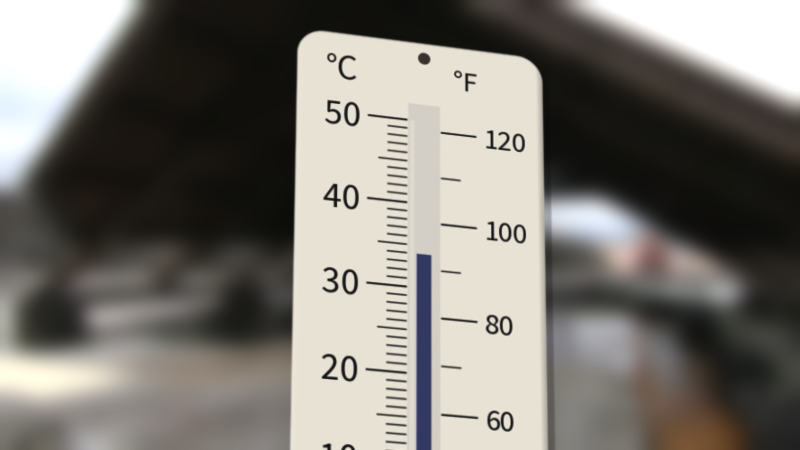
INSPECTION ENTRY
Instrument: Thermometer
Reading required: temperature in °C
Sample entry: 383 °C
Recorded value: 34 °C
